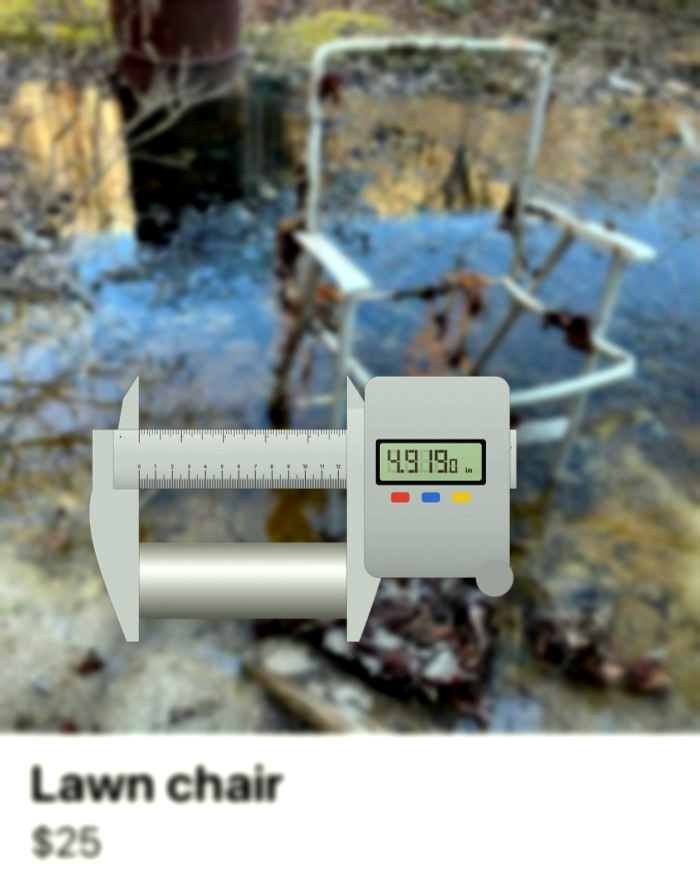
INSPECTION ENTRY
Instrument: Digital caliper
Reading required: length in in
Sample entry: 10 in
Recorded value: 4.9190 in
